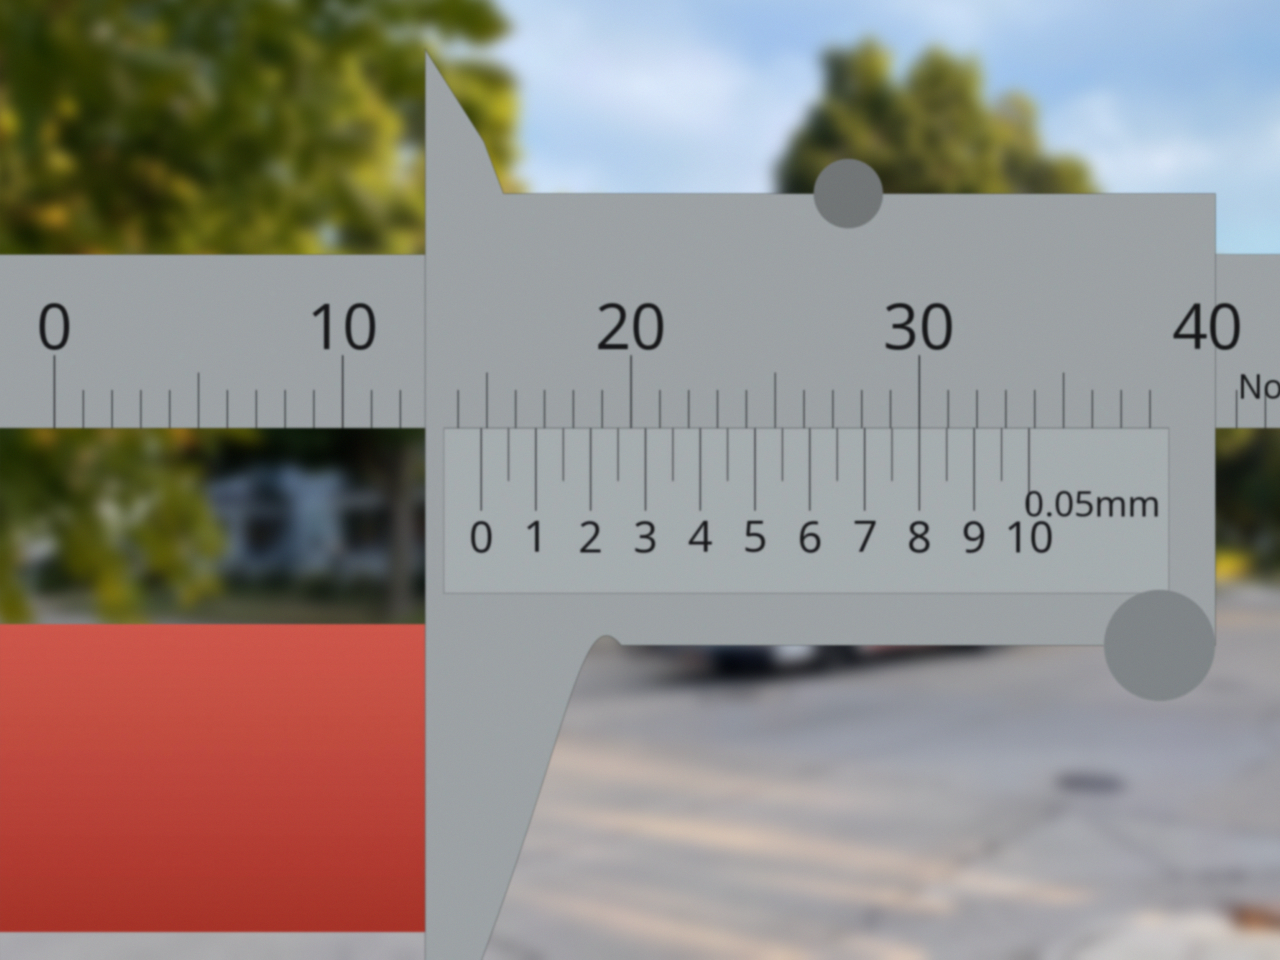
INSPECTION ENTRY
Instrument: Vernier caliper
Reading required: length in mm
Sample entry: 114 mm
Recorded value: 14.8 mm
